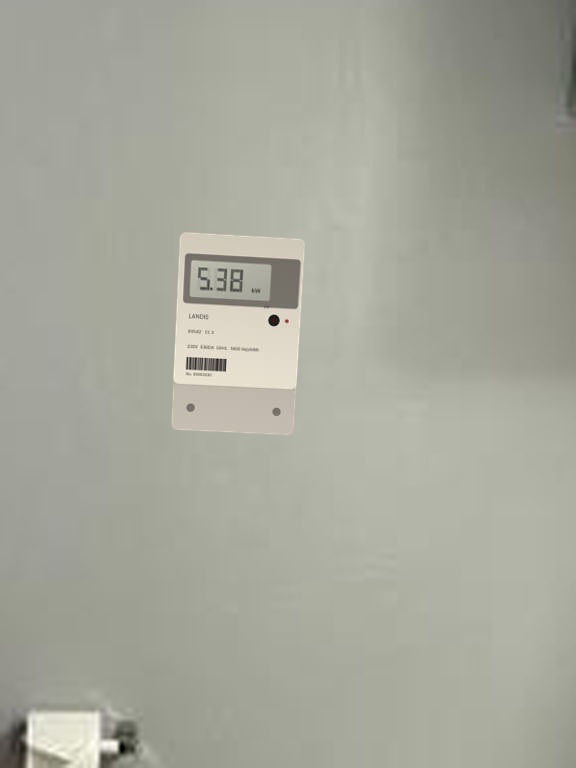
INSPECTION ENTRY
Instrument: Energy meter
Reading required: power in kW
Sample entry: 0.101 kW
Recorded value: 5.38 kW
